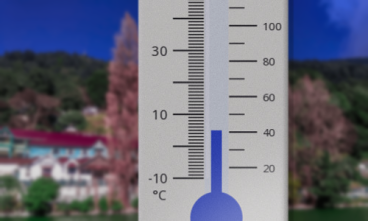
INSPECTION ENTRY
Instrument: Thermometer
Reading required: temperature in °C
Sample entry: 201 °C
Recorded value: 5 °C
